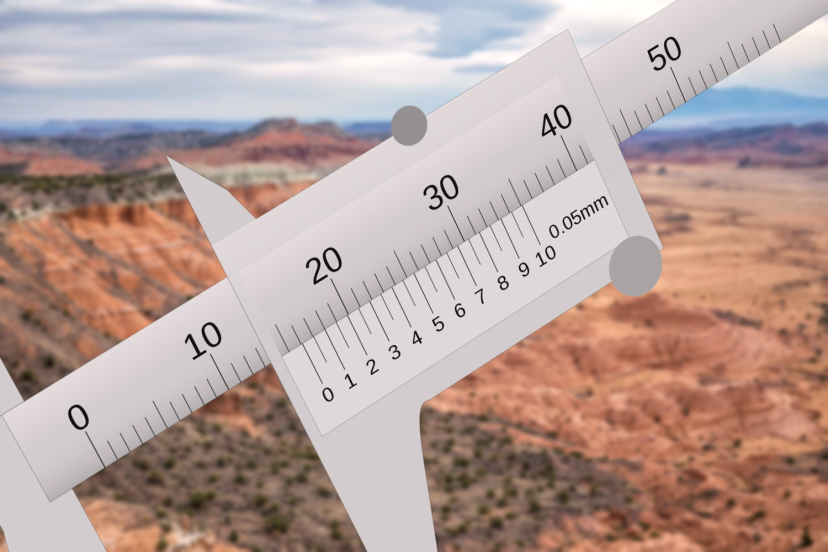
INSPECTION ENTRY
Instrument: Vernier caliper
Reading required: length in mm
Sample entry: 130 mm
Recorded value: 16.1 mm
